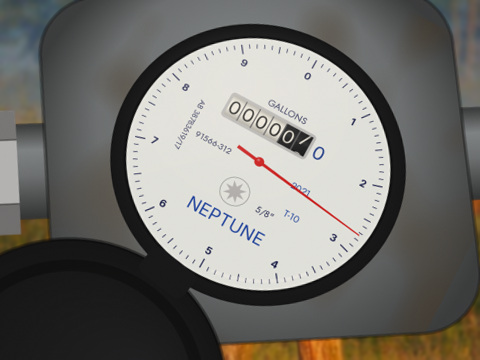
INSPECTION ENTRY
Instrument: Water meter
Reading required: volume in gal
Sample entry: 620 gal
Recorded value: 72.7 gal
